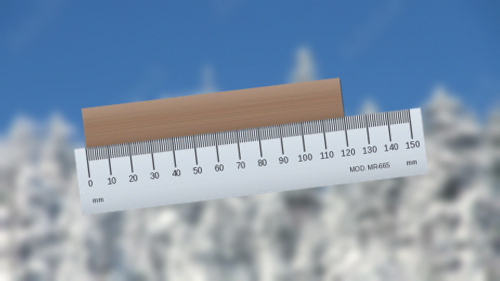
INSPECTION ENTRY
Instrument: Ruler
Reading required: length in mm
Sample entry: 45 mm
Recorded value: 120 mm
